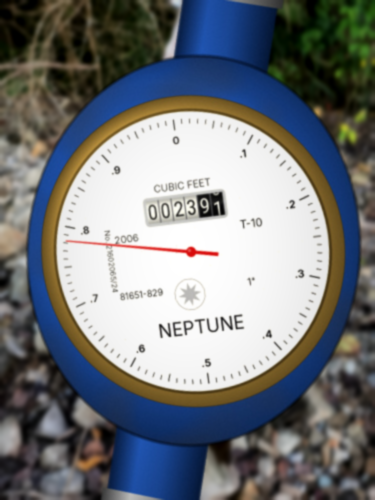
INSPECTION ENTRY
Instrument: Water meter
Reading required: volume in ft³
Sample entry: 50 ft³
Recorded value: 2390.78 ft³
